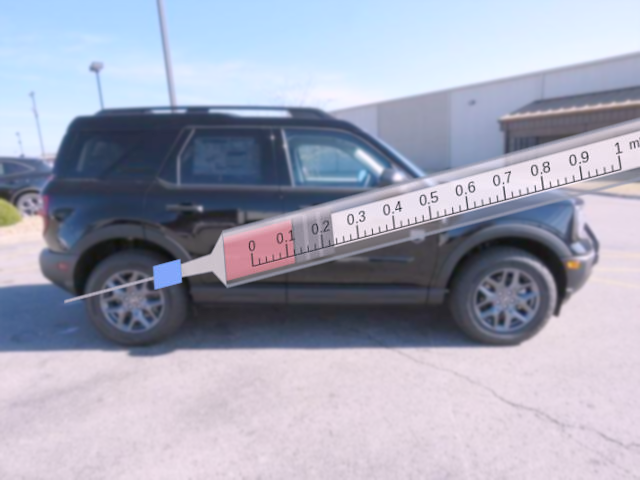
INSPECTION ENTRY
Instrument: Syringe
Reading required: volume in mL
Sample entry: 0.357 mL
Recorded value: 0.12 mL
